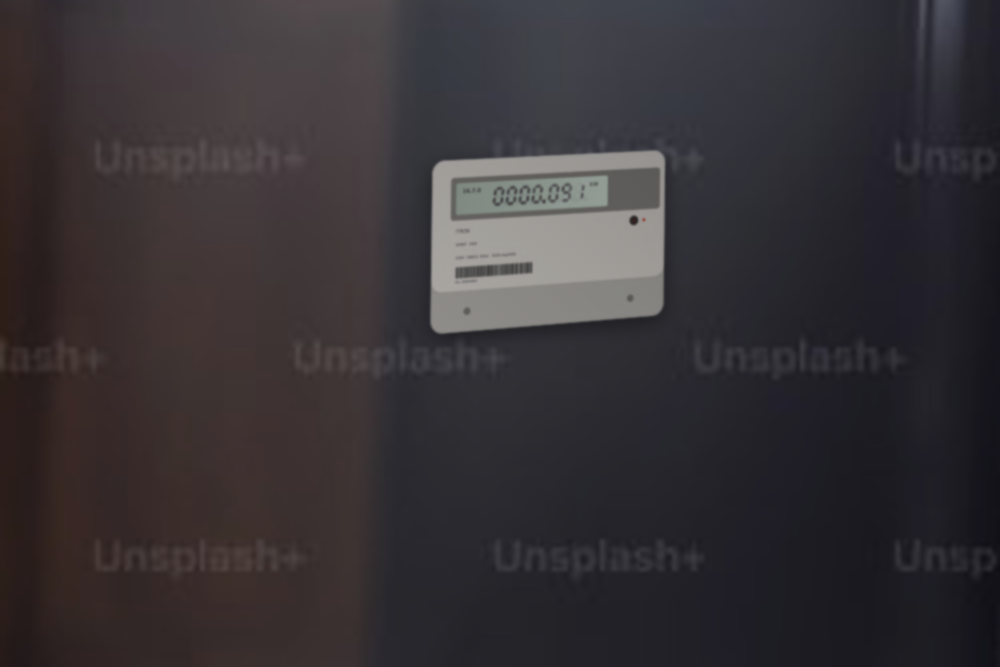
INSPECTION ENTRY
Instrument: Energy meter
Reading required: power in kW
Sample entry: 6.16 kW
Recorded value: 0.091 kW
